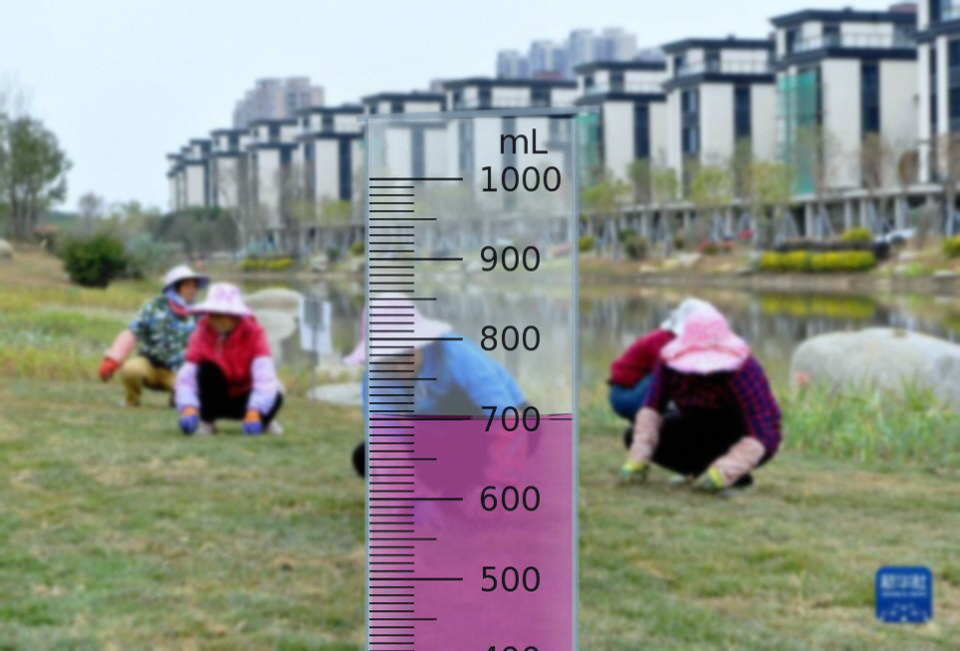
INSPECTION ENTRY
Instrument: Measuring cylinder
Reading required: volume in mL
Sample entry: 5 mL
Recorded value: 700 mL
